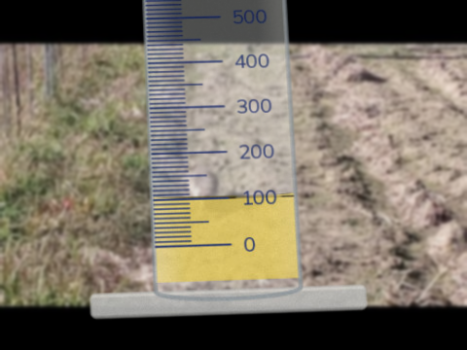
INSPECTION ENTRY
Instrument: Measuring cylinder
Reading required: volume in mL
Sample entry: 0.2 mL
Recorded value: 100 mL
